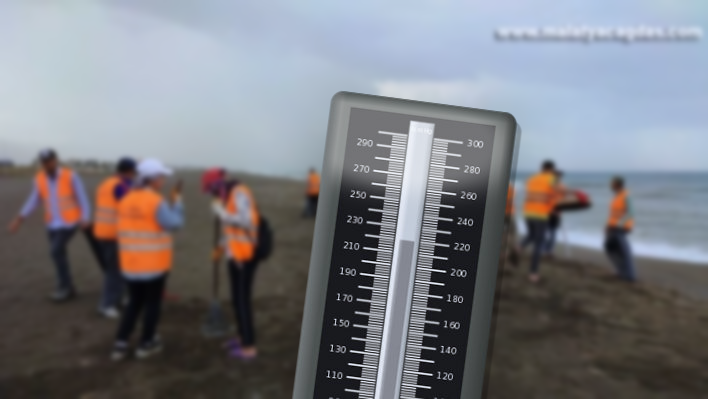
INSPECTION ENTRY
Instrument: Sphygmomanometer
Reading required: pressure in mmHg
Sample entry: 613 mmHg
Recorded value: 220 mmHg
